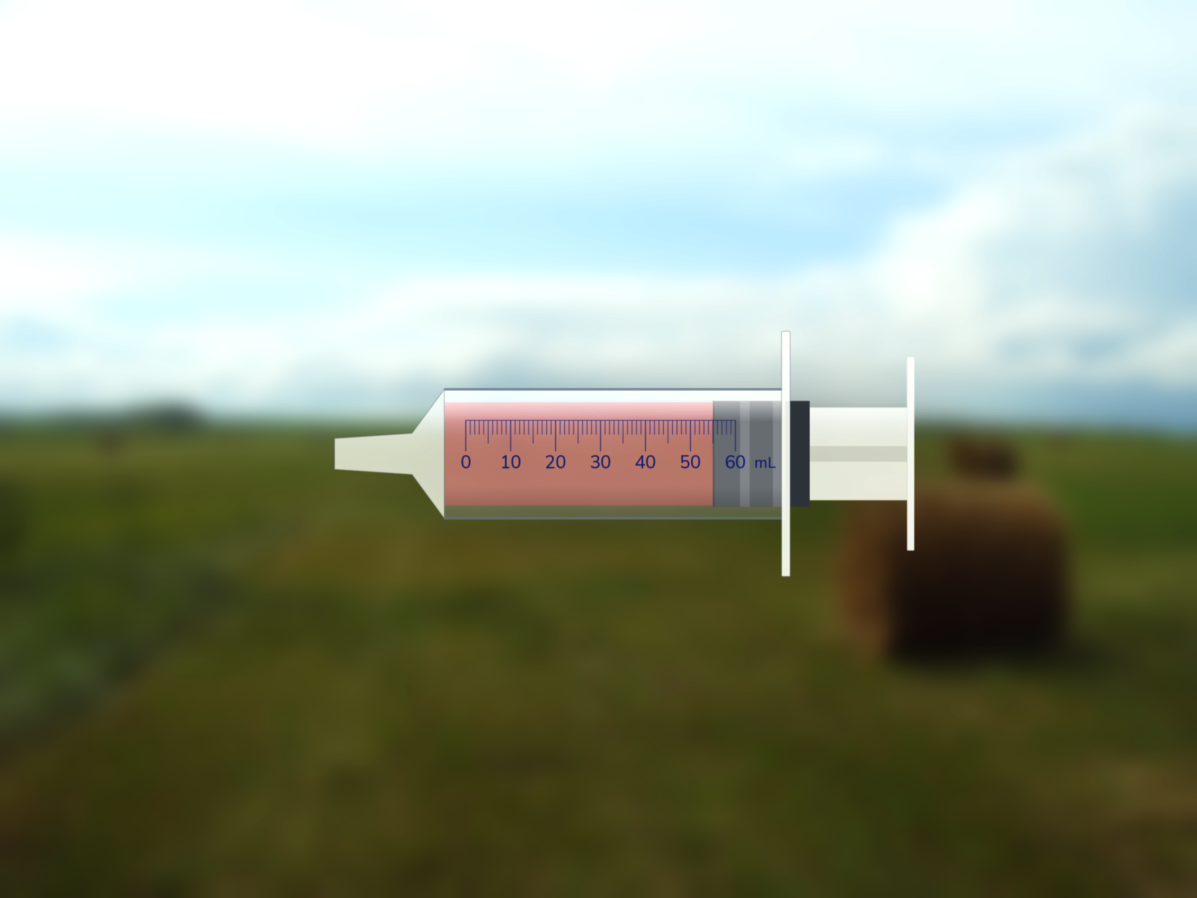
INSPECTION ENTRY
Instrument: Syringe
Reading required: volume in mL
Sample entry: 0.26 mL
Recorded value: 55 mL
